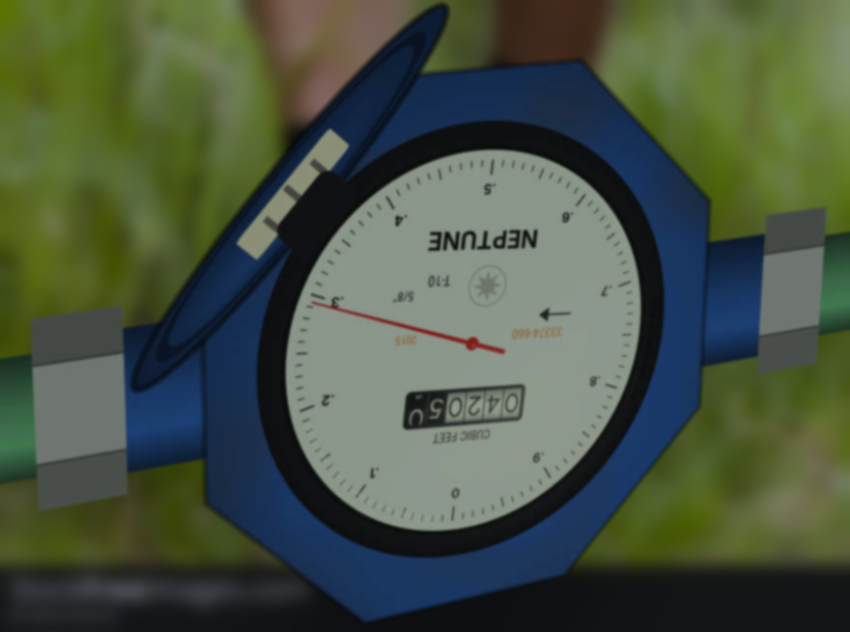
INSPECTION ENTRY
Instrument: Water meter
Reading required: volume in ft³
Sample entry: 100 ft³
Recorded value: 42050.29 ft³
